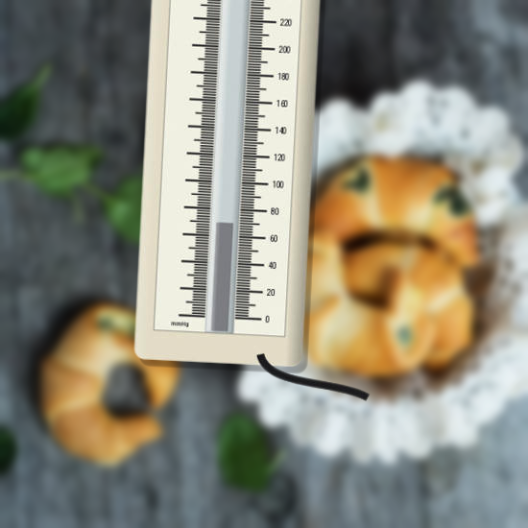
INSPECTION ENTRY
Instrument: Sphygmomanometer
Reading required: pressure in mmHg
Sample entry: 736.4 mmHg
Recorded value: 70 mmHg
